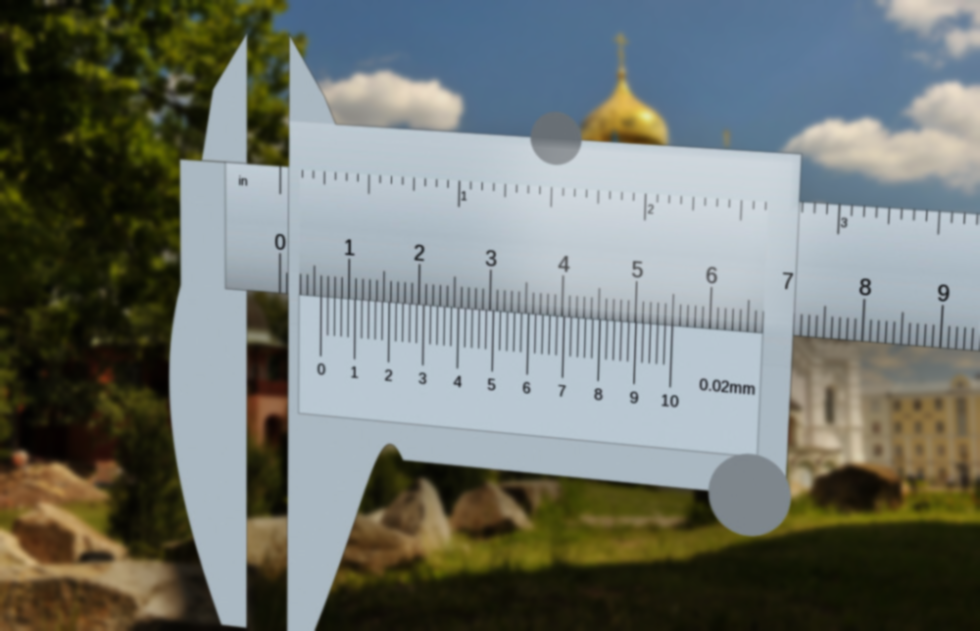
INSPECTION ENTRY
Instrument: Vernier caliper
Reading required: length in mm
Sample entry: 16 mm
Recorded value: 6.0 mm
